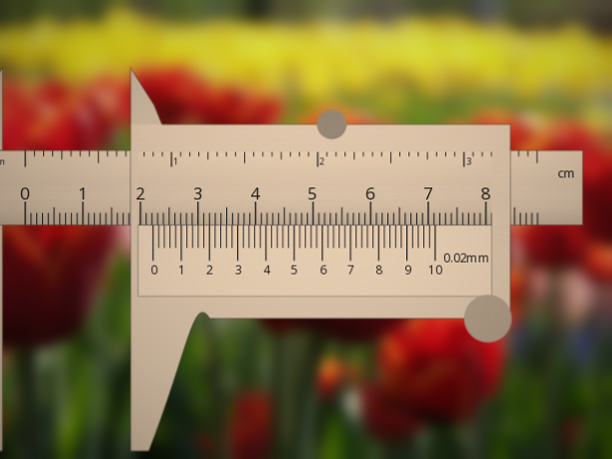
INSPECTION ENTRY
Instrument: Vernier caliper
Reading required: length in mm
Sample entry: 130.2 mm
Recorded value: 22.2 mm
